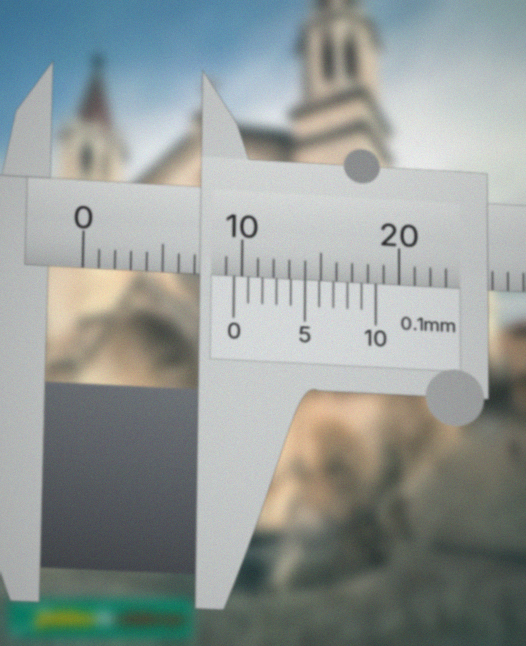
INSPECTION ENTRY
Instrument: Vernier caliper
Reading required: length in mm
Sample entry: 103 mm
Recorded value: 9.5 mm
